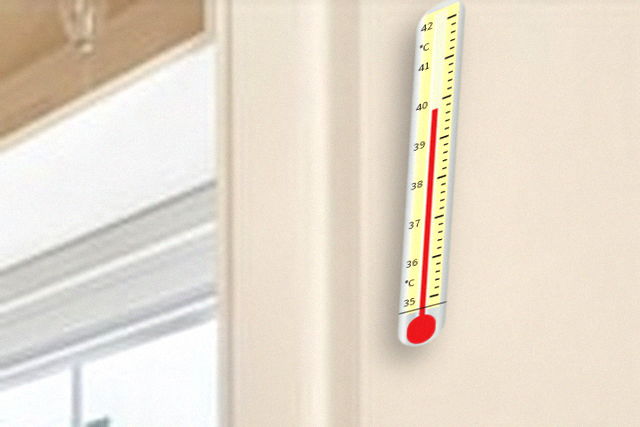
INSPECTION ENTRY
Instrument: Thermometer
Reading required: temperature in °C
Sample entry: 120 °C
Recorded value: 39.8 °C
